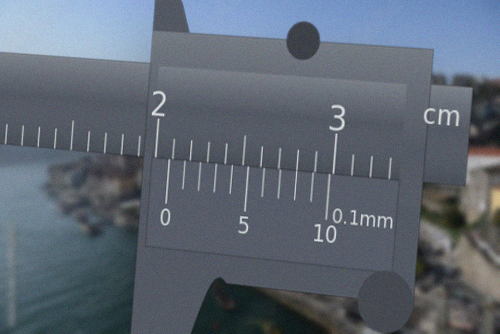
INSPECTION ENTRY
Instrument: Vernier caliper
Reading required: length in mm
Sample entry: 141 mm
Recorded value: 20.8 mm
